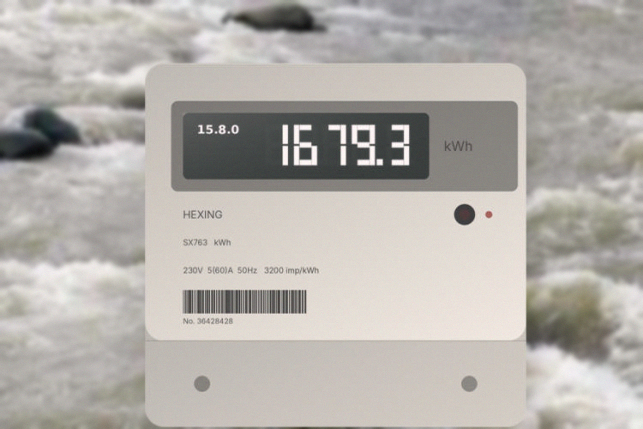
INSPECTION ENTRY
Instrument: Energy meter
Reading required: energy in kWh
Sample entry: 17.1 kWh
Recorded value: 1679.3 kWh
